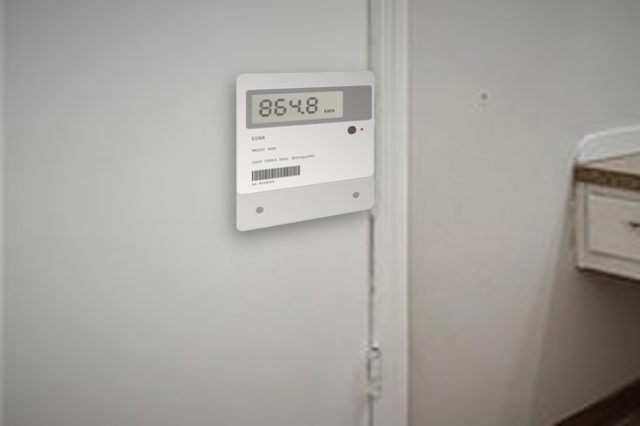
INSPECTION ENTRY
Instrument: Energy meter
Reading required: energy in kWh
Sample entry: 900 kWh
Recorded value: 864.8 kWh
